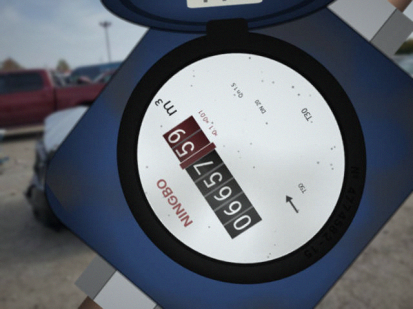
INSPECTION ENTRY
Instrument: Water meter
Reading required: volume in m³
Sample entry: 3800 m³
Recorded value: 6657.59 m³
